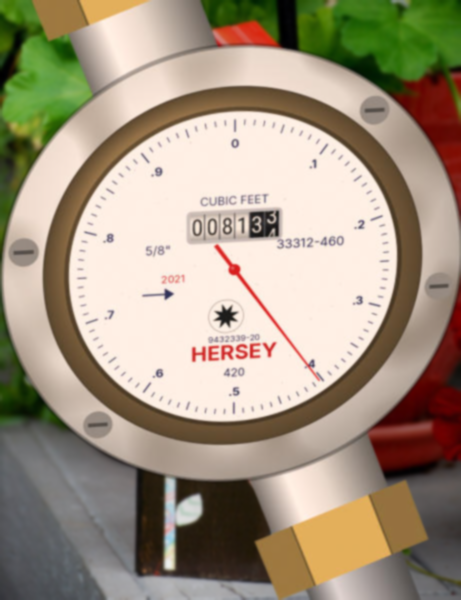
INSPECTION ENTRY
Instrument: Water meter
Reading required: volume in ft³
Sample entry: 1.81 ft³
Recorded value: 8133.40 ft³
